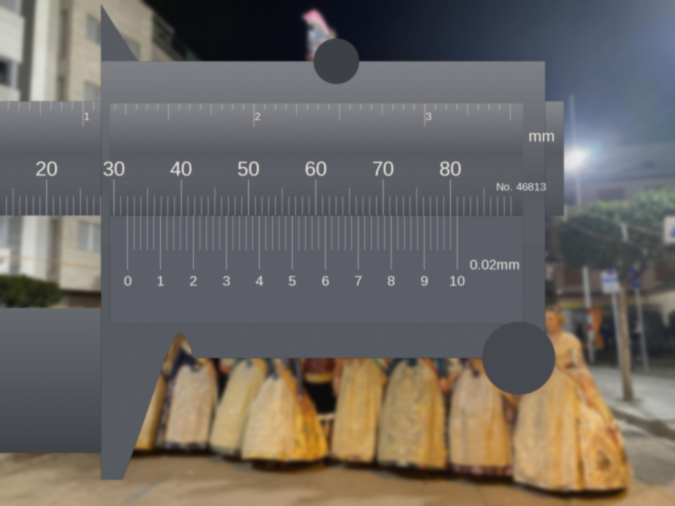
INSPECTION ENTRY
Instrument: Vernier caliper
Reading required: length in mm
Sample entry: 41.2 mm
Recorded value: 32.0 mm
